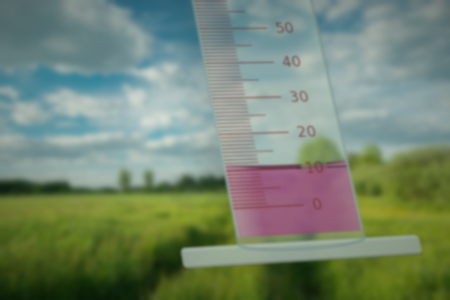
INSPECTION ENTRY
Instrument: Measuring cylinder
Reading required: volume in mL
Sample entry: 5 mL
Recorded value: 10 mL
